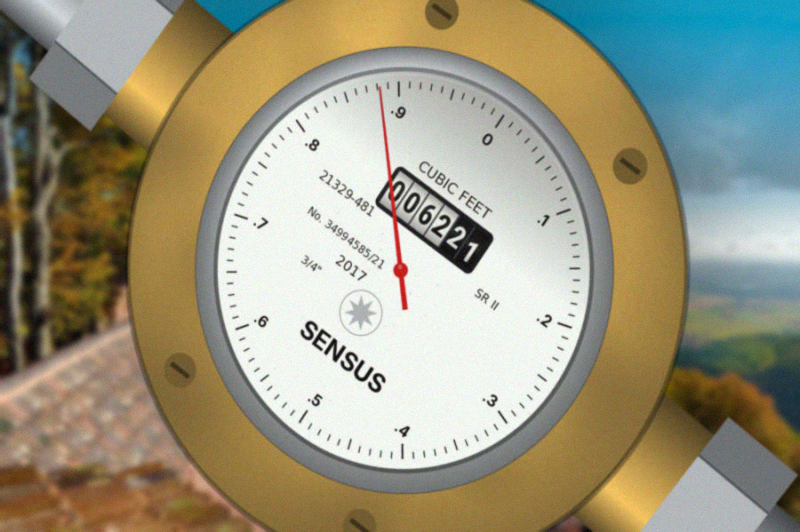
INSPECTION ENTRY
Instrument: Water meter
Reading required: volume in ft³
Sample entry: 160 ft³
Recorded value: 6220.88 ft³
